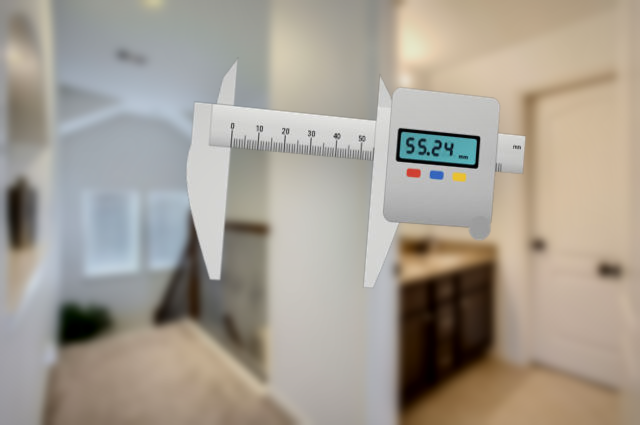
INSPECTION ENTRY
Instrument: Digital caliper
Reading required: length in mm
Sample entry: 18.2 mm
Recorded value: 55.24 mm
